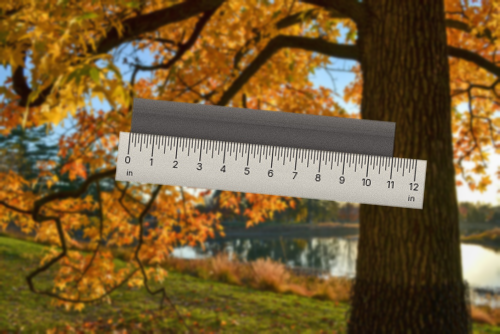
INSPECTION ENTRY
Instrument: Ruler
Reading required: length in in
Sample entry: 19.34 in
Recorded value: 11 in
